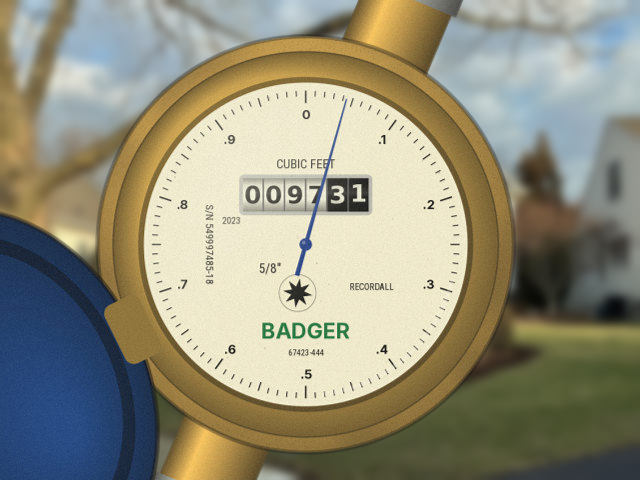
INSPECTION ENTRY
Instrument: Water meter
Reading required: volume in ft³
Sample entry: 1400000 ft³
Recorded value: 9731.04 ft³
